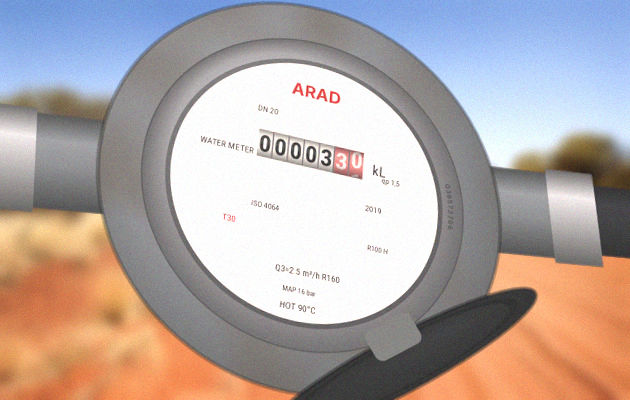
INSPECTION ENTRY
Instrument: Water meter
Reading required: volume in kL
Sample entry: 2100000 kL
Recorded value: 3.30 kL
